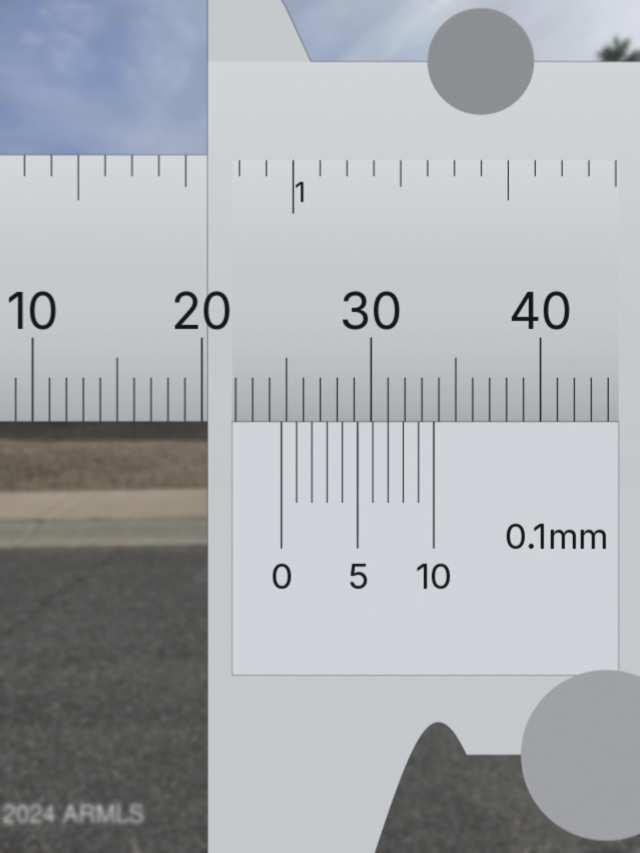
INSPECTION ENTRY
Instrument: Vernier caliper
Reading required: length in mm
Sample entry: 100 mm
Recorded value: 24.7 mm
